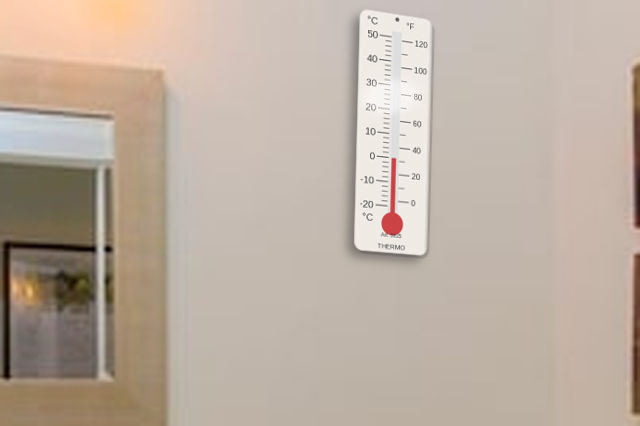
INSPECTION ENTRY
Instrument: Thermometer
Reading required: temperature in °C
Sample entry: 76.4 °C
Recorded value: 0 °C
